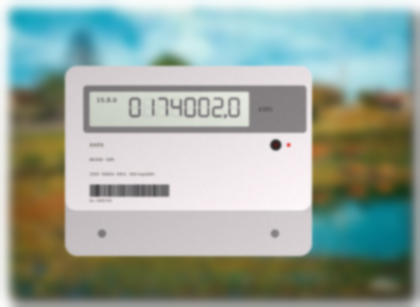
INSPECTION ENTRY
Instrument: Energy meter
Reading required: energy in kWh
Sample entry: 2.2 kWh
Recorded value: 174002.0 kWh
